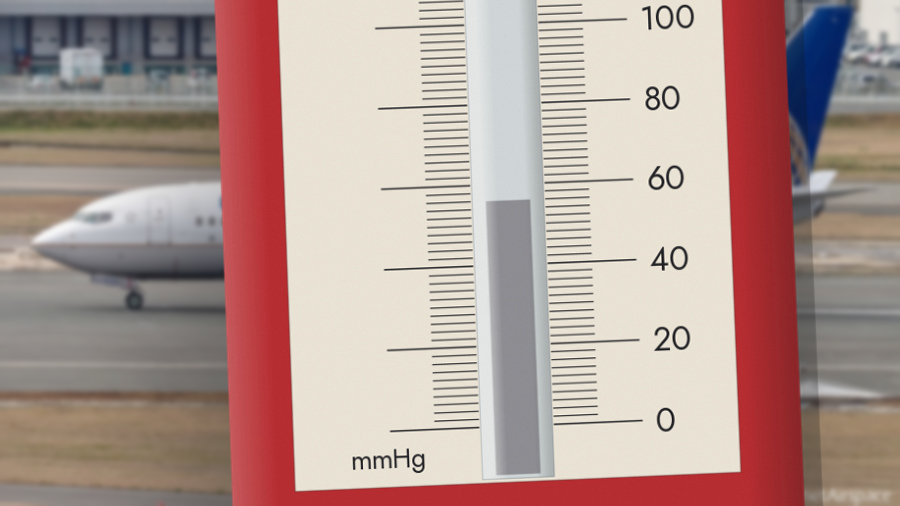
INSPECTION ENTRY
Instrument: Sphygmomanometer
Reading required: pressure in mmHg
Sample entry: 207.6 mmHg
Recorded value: 56 mmHg
